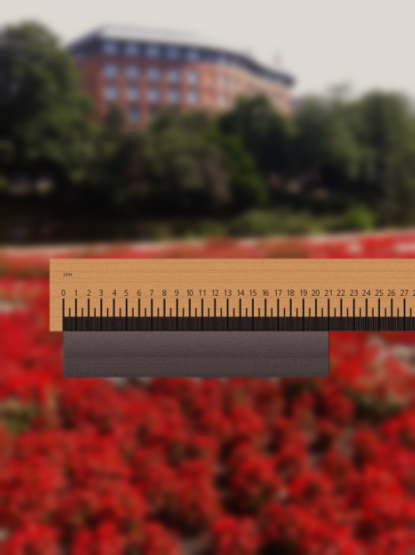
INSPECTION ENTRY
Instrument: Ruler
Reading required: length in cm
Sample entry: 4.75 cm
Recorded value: 21 cm
